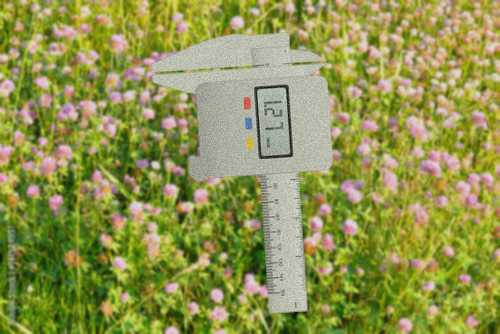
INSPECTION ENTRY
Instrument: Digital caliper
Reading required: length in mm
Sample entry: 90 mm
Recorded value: 1.27 mm
